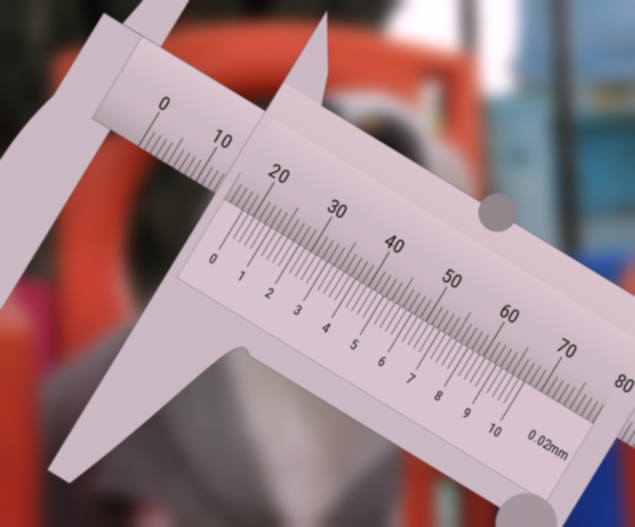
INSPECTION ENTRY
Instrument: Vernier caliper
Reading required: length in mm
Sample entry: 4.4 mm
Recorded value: 18.2 mm
